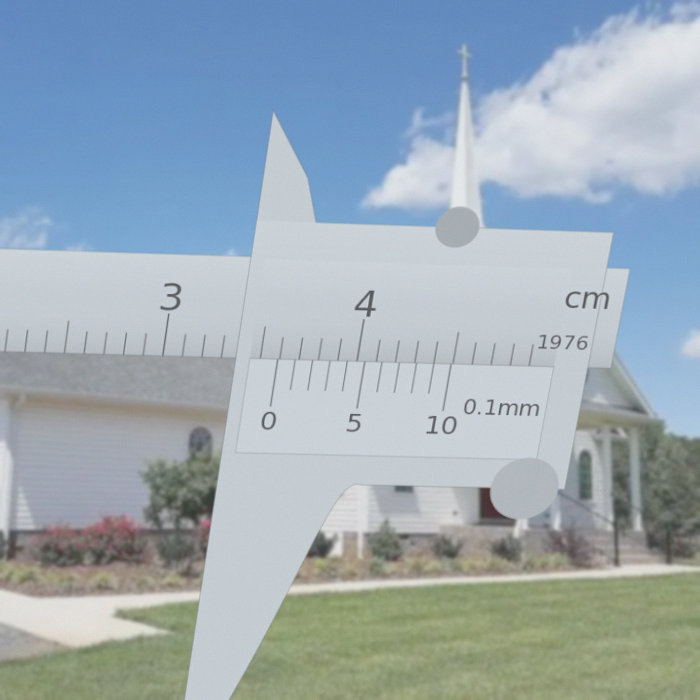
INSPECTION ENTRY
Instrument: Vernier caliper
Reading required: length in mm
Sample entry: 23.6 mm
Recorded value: 35.9 mm
